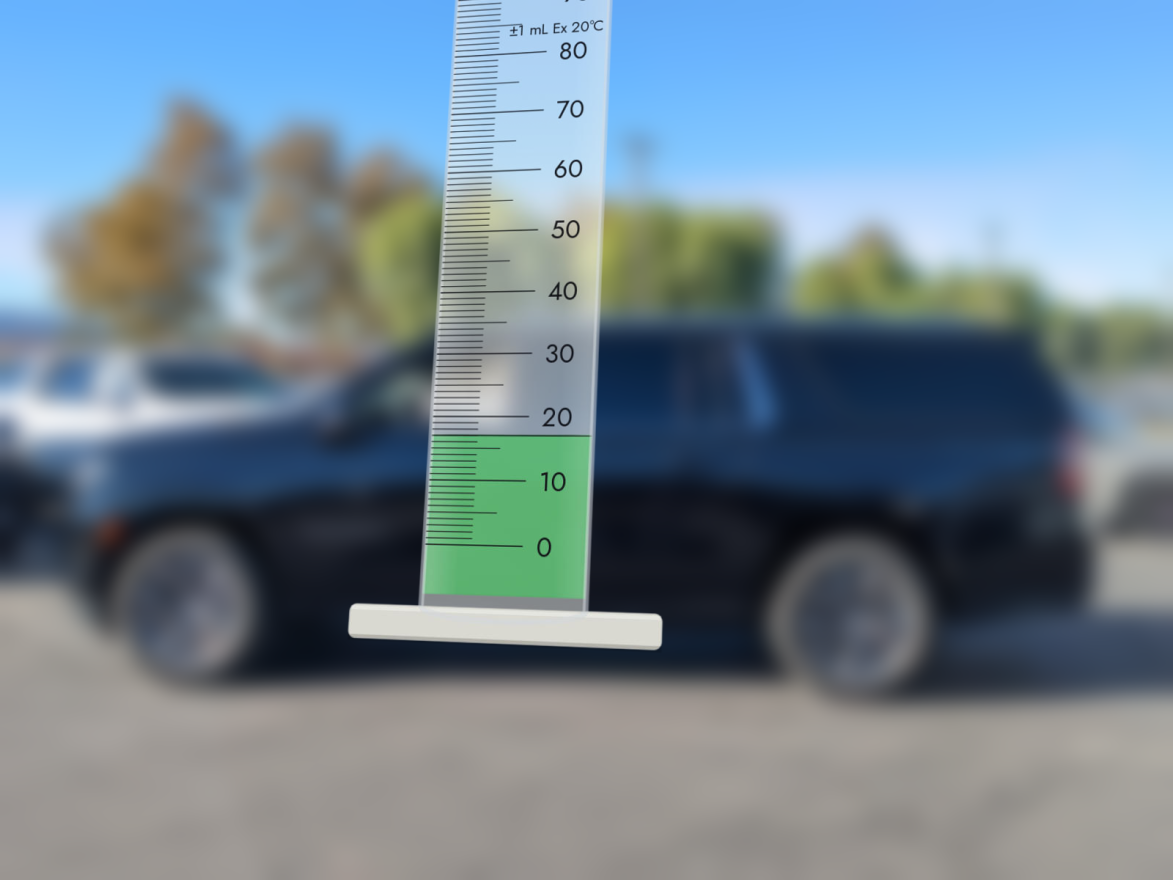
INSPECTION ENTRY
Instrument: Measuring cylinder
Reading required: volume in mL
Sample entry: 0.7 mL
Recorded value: 17 mL
